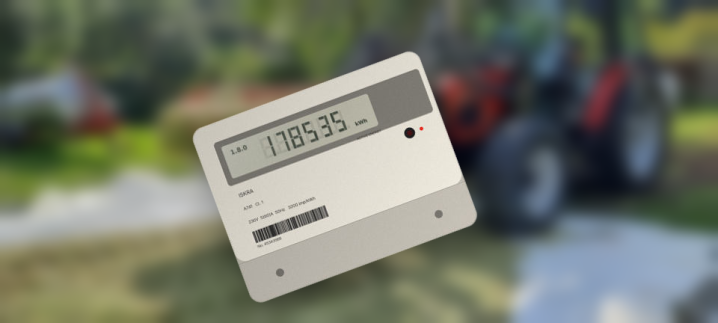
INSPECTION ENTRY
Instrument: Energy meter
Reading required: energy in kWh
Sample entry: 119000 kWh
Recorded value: 178535 kWh
